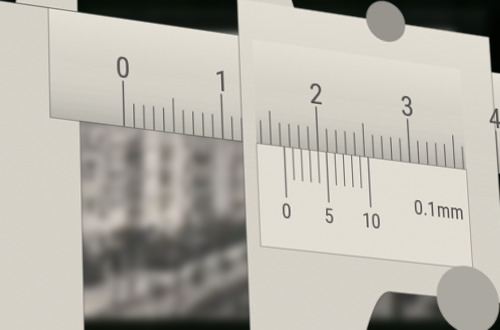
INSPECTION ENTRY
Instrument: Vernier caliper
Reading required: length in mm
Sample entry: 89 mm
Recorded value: 16.4 mm
